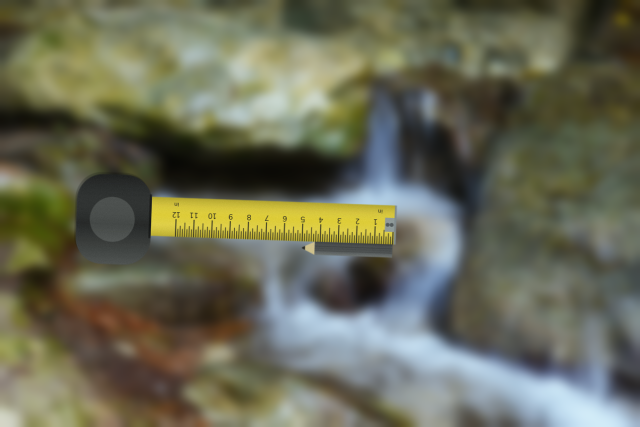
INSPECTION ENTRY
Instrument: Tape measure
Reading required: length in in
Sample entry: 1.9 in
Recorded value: 5 in
